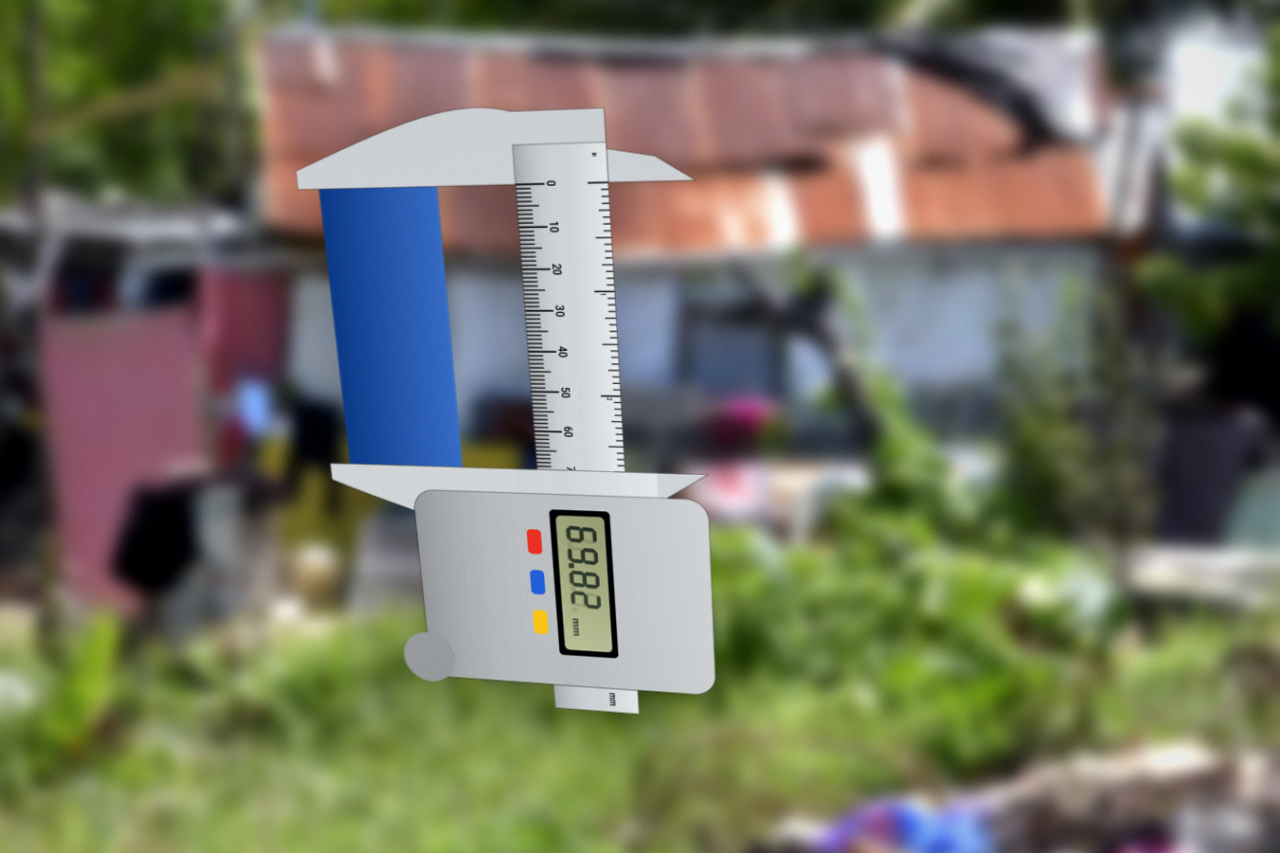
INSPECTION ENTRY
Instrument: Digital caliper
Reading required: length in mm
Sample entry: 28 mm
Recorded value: 69.82 mm
